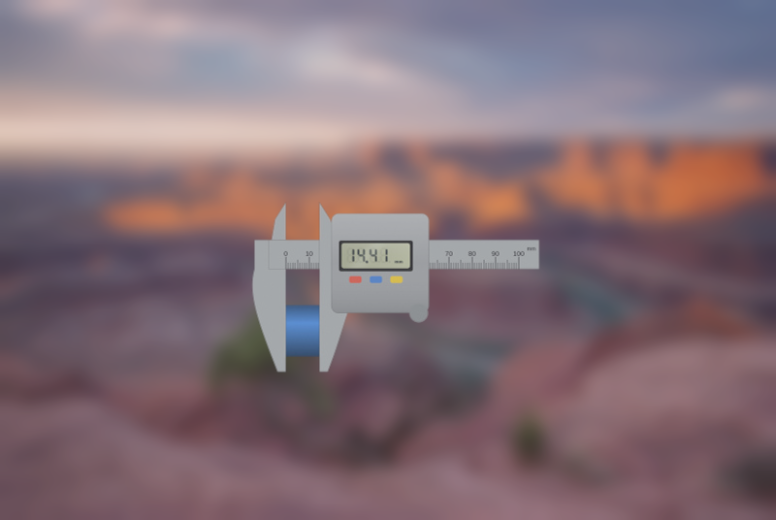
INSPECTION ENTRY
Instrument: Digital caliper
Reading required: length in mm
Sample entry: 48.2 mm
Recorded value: 14.41 mm
